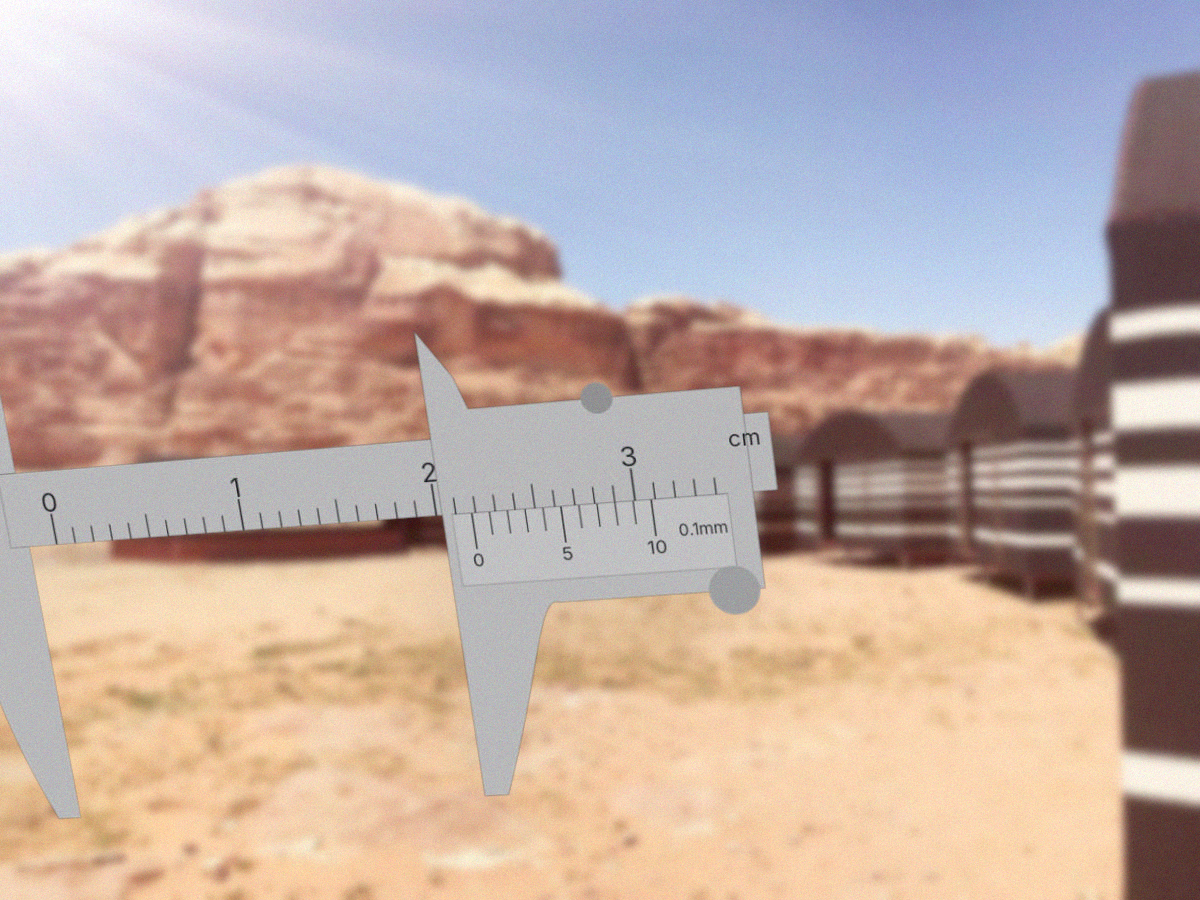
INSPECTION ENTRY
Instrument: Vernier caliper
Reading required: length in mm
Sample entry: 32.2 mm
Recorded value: 21.8 mm
